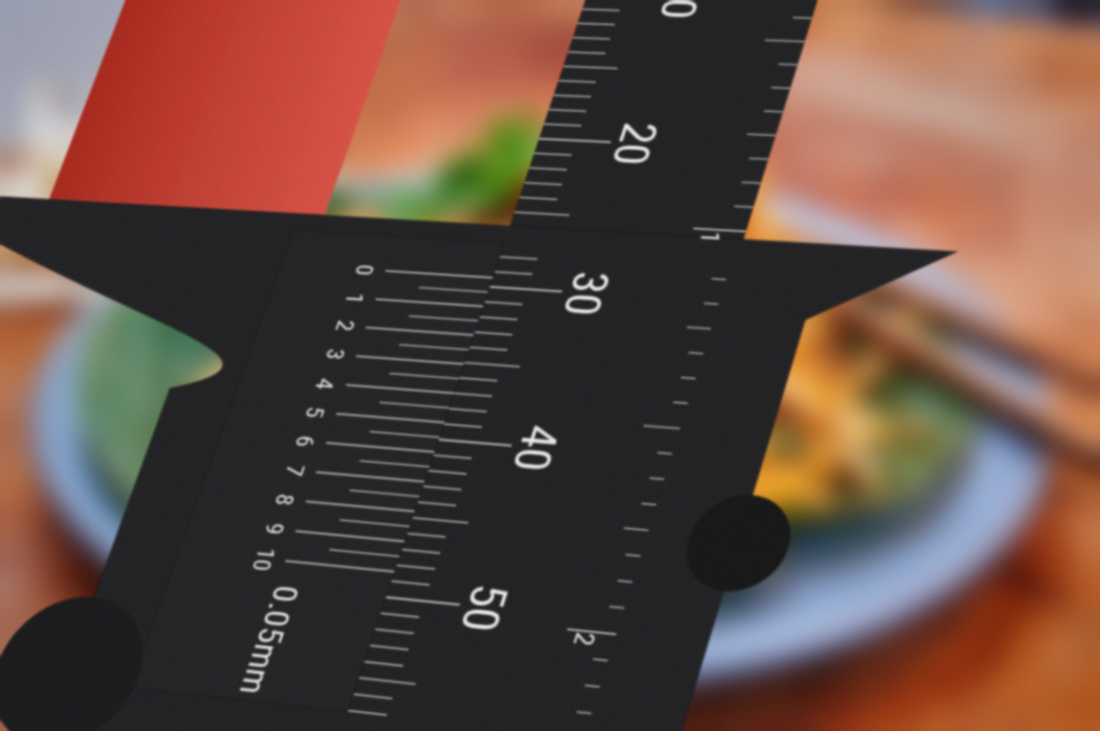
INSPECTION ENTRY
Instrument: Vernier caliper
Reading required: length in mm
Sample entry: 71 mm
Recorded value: 29.4 mm
